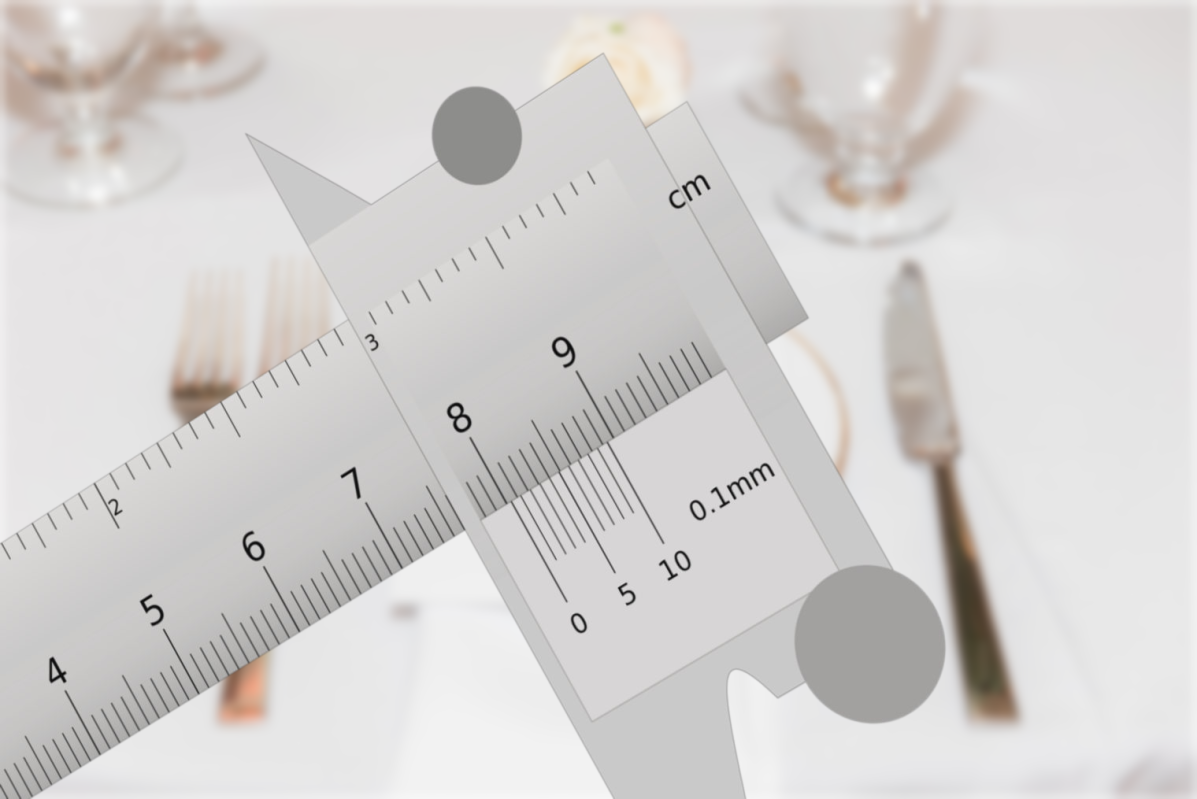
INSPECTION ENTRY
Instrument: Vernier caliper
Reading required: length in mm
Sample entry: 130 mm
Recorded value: 80.4 mm
